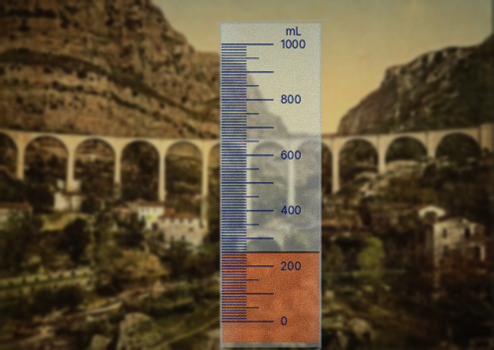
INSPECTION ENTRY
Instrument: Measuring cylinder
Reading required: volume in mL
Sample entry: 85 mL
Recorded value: 250 mL
